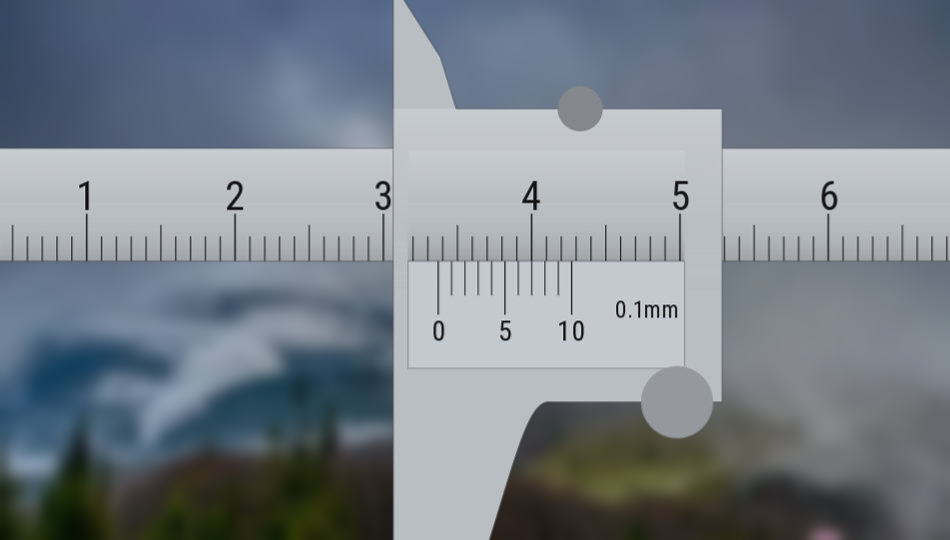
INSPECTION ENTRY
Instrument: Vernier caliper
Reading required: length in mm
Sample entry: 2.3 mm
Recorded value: 33.7 mm
